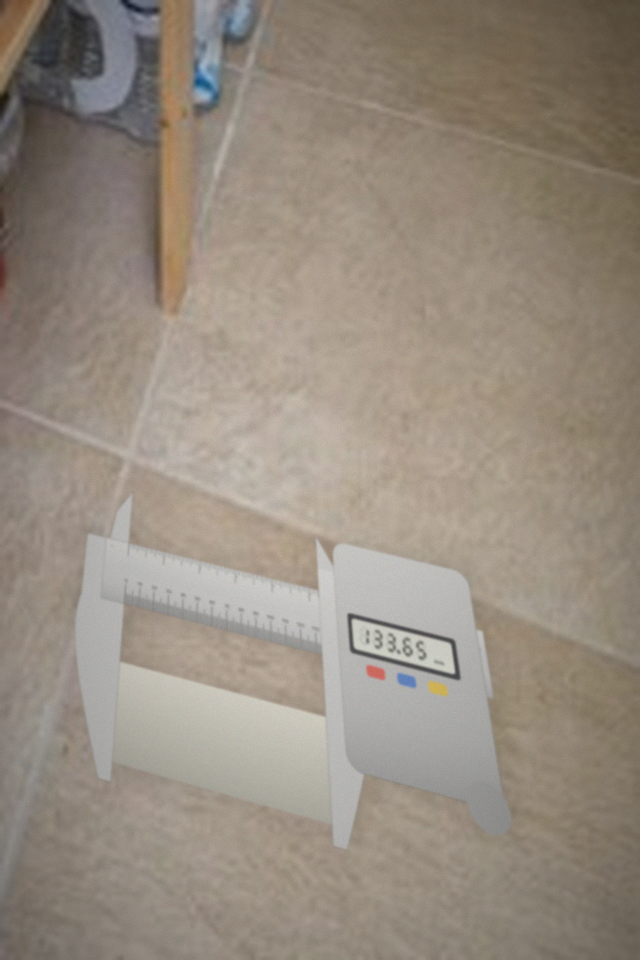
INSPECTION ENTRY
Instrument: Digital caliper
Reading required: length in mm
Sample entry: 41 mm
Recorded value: 133.65 mm
